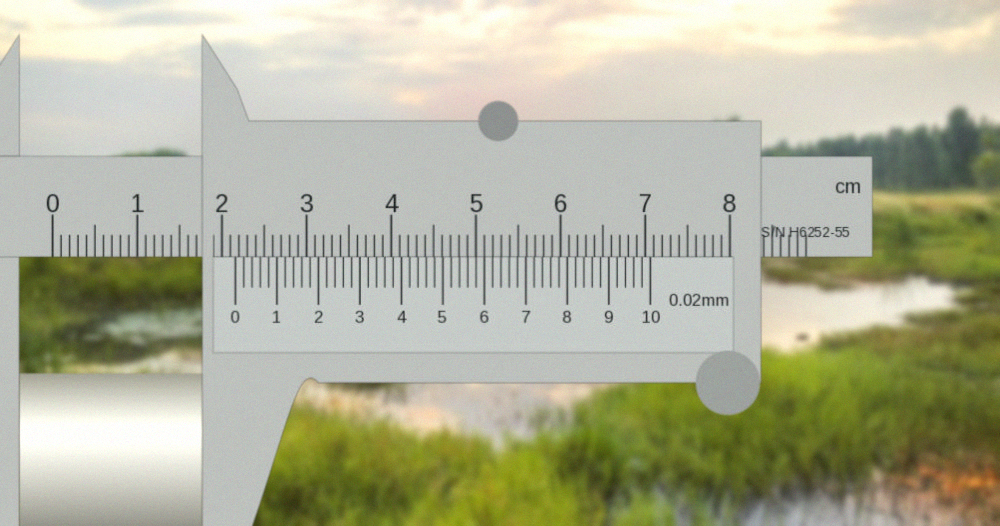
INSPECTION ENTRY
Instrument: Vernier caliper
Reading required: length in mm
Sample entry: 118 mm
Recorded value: 21.6 mm
